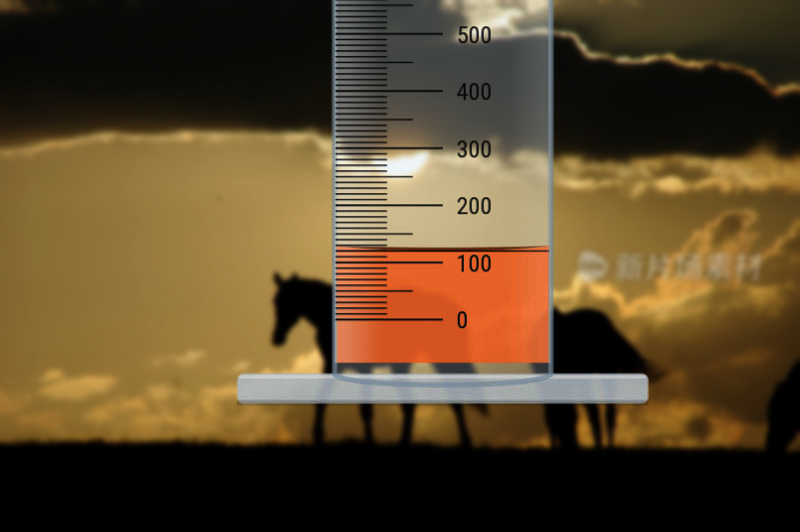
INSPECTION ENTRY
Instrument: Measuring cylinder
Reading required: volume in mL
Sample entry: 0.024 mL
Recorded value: 120 mL
